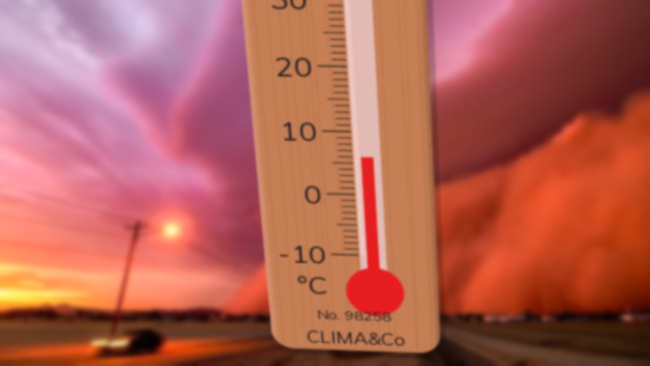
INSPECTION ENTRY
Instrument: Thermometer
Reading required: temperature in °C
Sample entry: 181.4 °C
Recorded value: 6 °C
